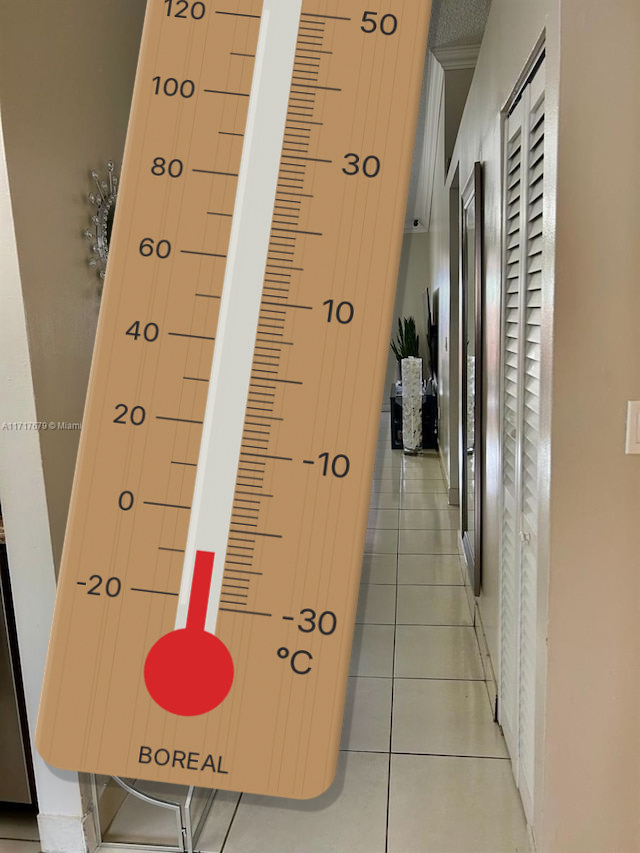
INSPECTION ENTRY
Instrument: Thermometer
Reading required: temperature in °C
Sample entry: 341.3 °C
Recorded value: -23 °C
